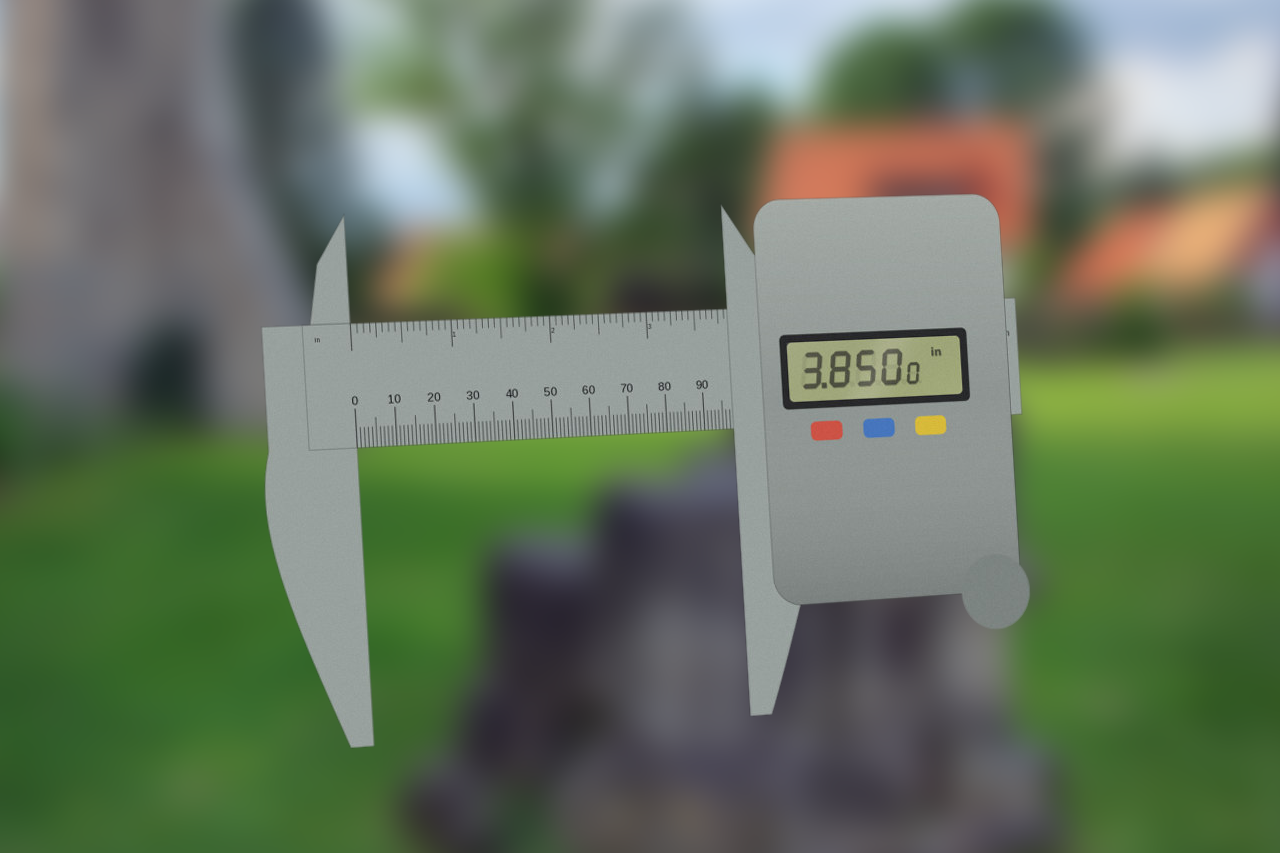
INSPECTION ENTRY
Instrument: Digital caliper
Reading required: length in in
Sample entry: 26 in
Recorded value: 3.8500 in
